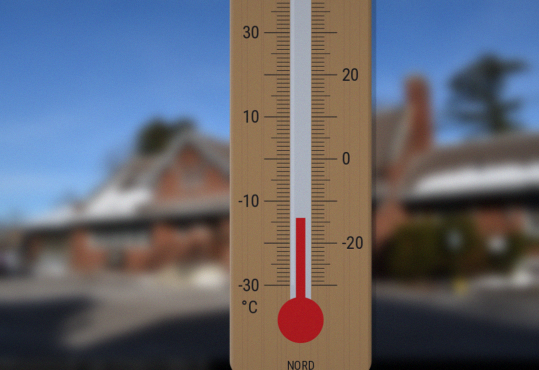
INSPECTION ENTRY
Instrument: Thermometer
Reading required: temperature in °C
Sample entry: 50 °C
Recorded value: -14 °C
